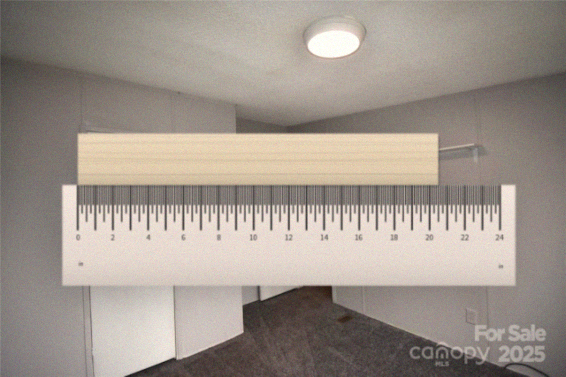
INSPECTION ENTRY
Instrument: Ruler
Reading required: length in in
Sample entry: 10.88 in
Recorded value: 20.5 in
